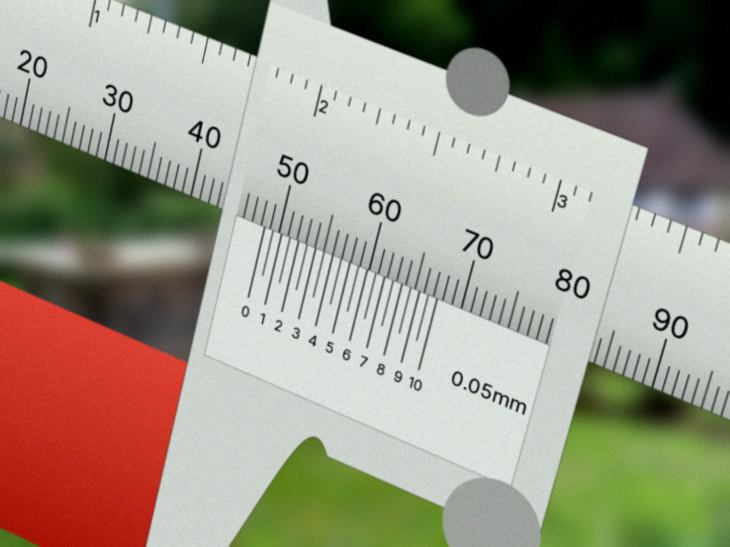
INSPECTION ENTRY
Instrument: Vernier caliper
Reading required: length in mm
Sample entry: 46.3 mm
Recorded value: 48.4 mm
